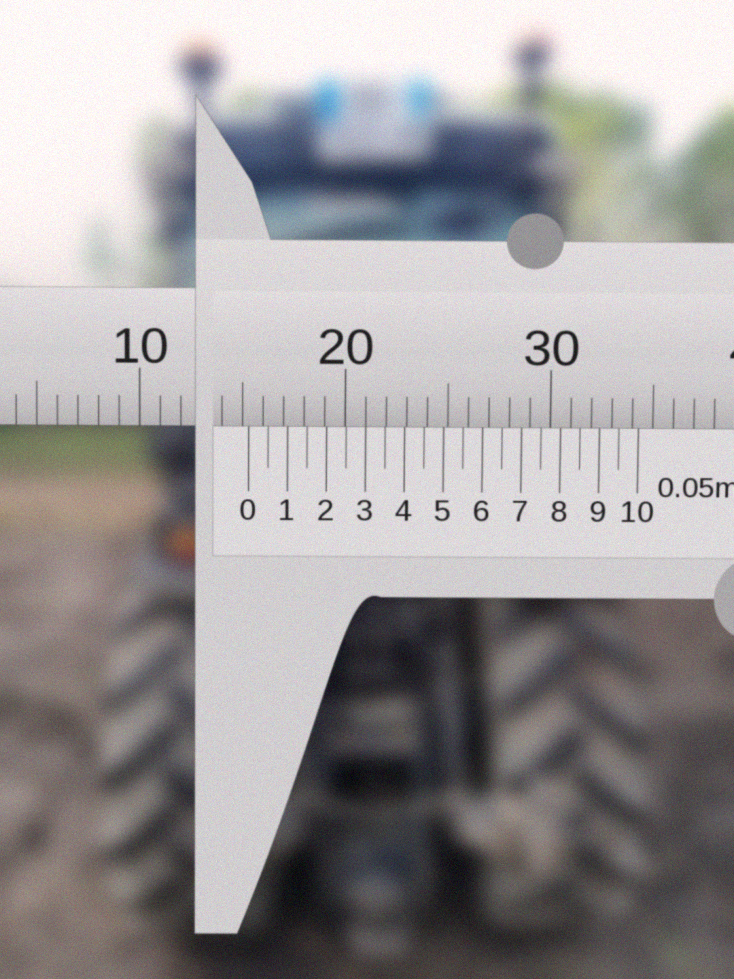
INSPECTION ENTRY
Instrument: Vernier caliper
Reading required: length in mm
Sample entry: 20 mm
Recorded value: 15.3 mm
